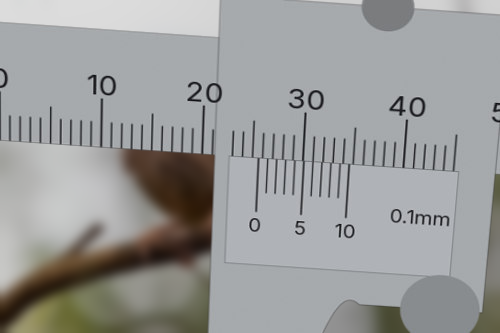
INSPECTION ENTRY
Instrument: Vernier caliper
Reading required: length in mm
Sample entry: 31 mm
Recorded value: 25.6 mm
